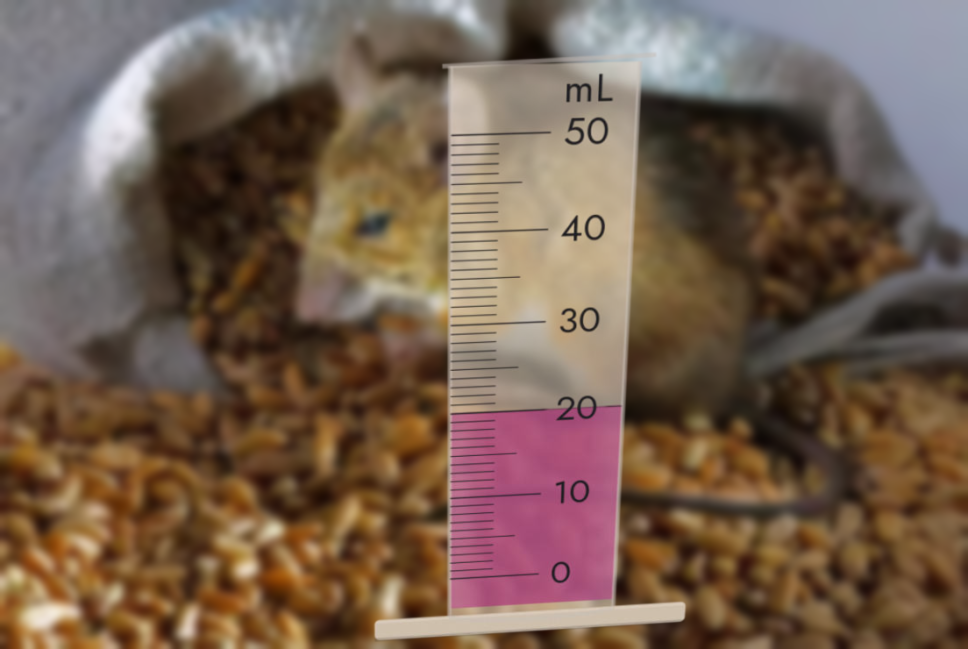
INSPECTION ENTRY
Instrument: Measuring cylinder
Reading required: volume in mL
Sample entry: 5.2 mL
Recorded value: 20 mL
